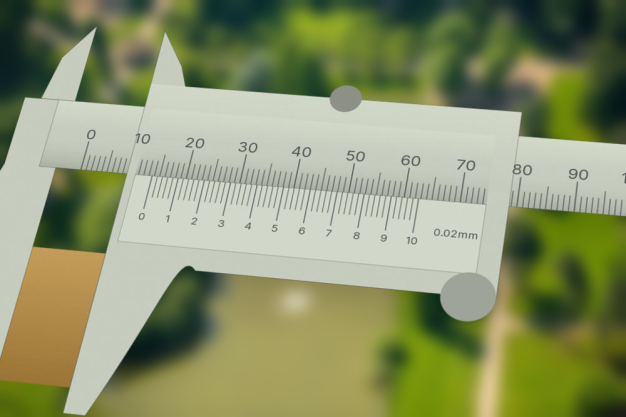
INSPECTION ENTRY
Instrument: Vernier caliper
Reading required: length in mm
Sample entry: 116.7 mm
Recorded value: 13.6 mm
